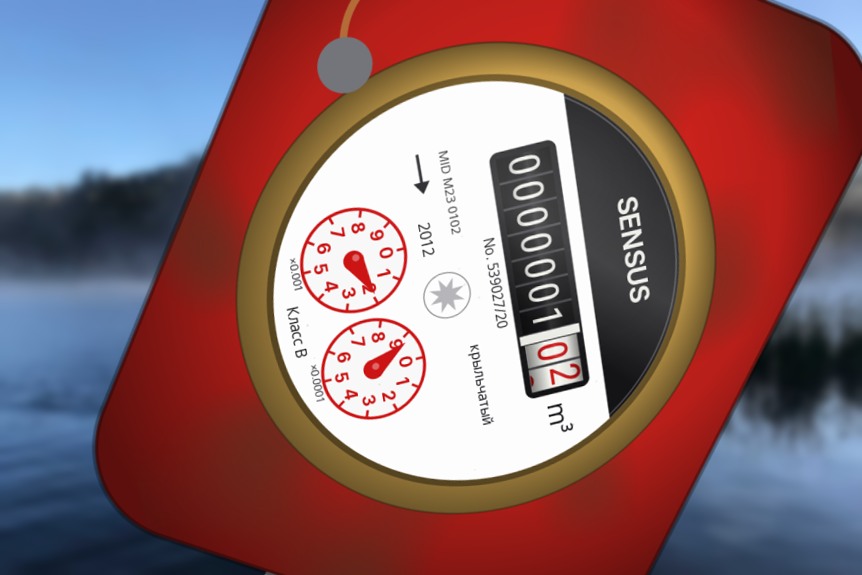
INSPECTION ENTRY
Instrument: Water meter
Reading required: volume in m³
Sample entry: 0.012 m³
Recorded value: 1.0219 m³
